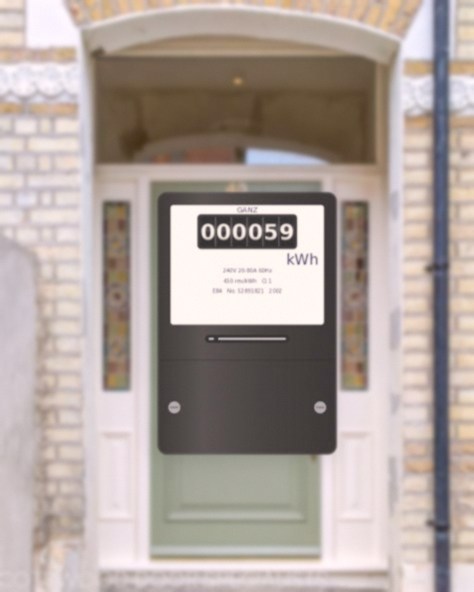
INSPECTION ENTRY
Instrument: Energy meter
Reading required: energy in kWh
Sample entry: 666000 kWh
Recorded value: 59 kWh
